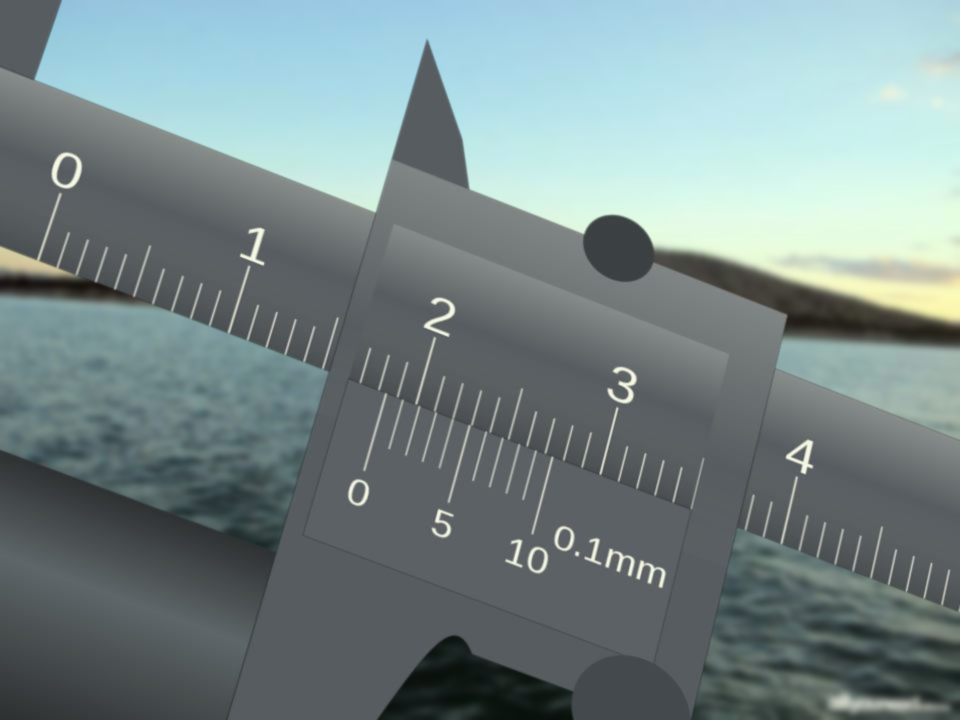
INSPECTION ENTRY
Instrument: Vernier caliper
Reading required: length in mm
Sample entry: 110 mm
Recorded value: 18.4 mm
